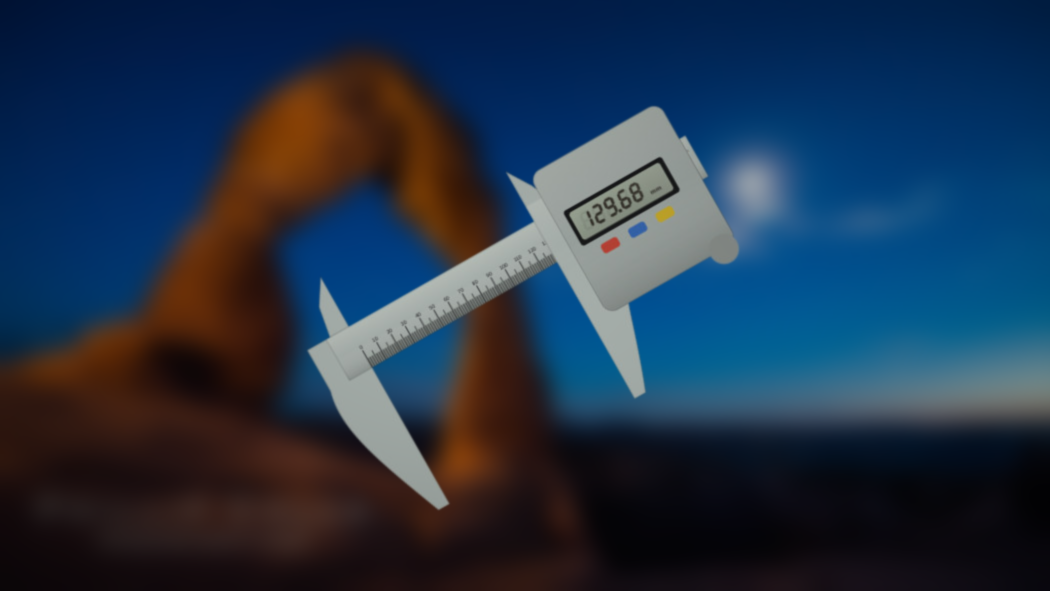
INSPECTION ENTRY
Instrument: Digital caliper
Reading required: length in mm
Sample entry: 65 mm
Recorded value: 129.68 mm
